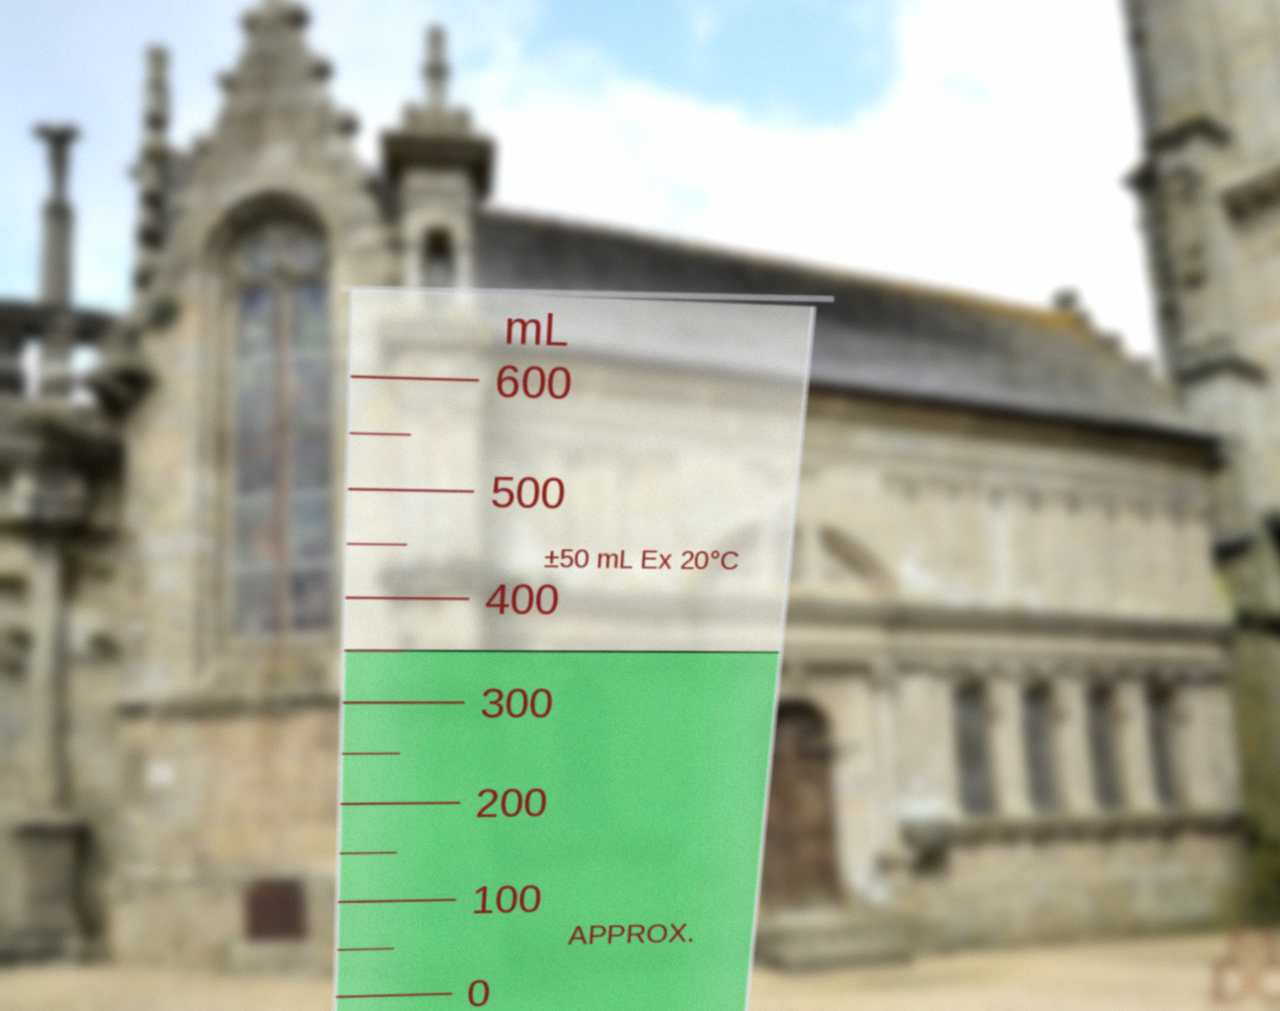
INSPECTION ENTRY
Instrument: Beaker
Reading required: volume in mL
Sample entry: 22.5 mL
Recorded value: 350 mL
